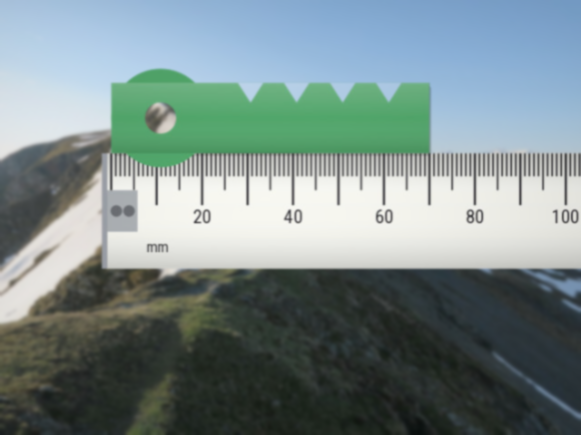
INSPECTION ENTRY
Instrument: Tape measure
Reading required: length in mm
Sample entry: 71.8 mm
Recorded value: 70 mm
